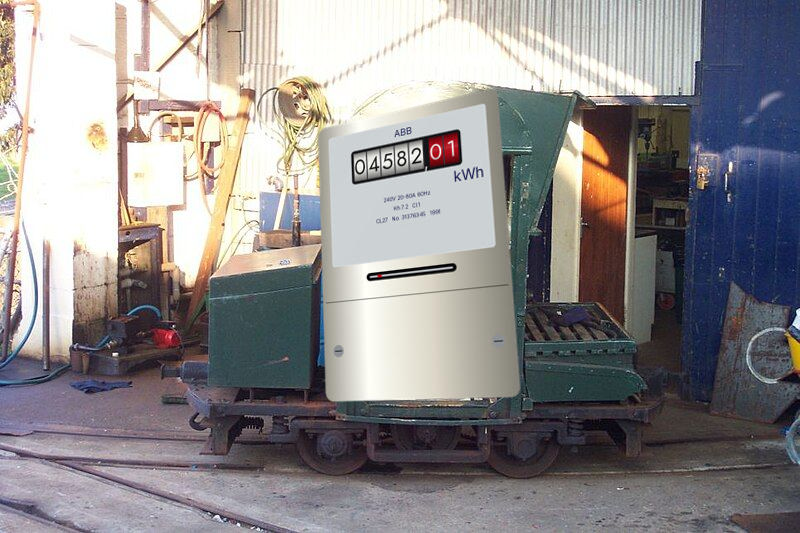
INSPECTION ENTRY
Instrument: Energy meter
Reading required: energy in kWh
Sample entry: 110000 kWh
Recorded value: 4582.01 kWh
